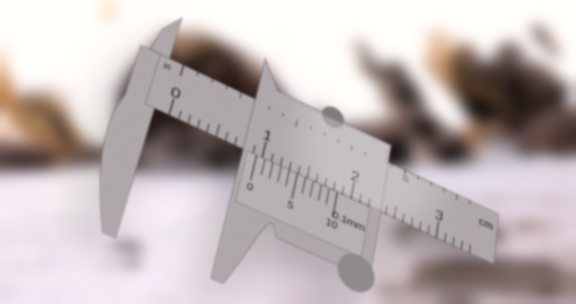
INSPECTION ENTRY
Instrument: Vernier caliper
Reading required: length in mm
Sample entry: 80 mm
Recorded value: 9.4 mm
